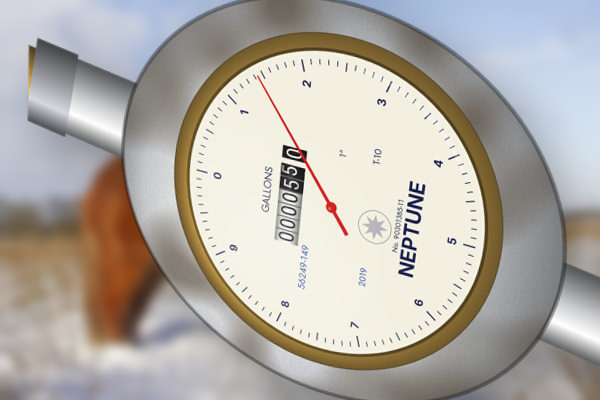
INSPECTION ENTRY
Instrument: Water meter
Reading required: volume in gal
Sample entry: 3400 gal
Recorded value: 551.4 gal
